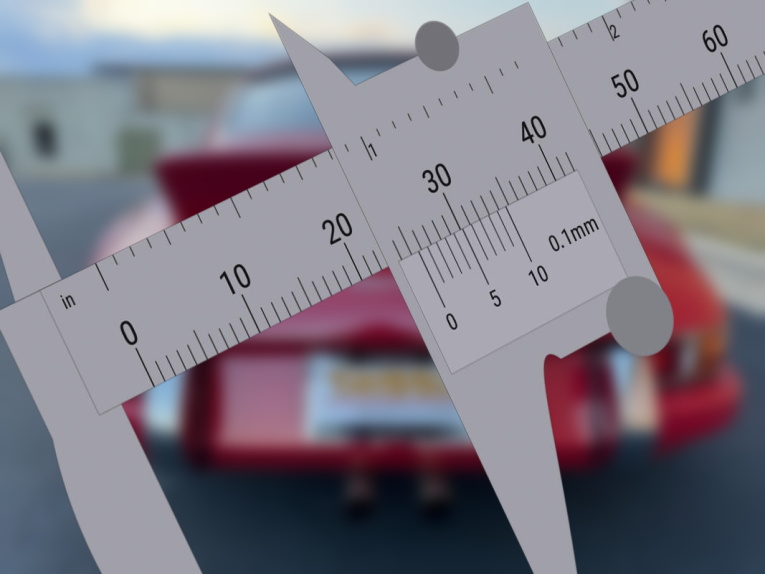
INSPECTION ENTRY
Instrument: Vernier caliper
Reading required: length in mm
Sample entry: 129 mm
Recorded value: 25.7 mm
